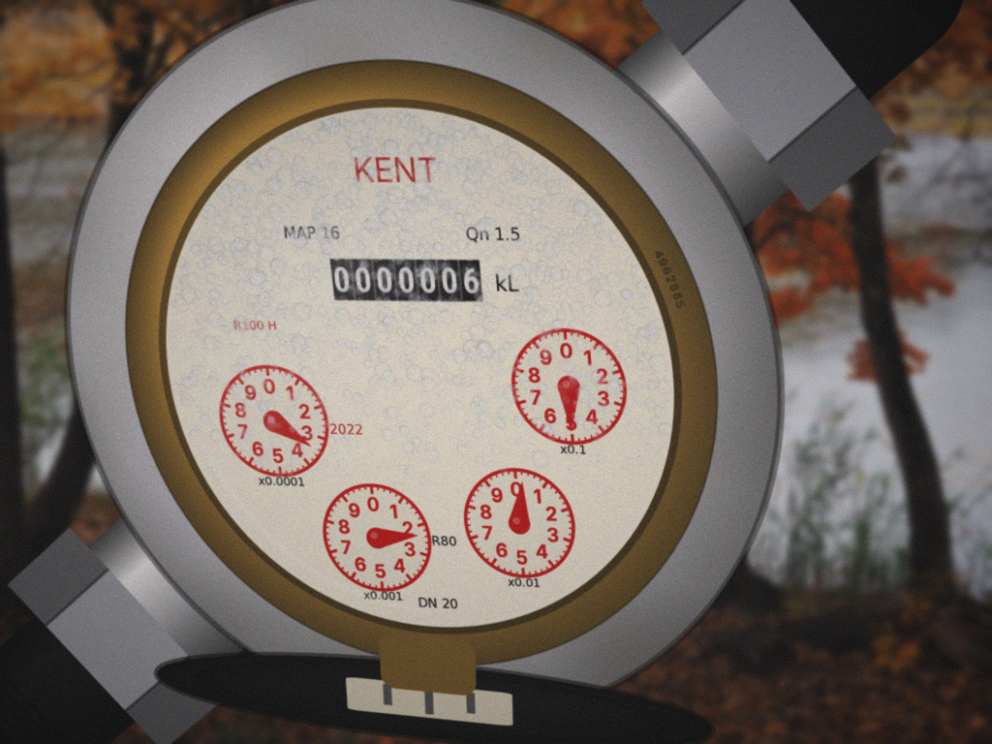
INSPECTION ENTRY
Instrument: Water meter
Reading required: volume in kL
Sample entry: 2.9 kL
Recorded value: 6.5023 kL
